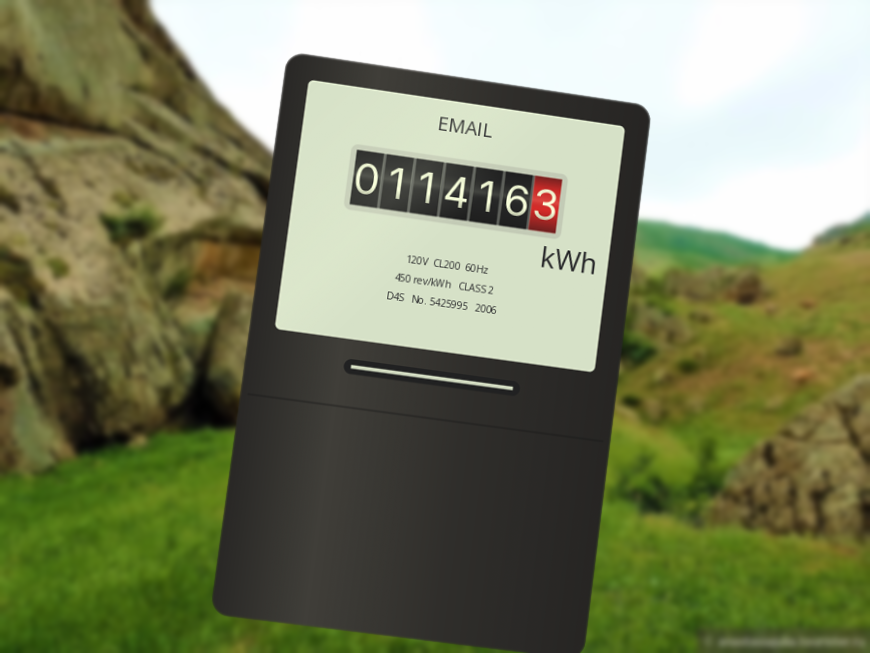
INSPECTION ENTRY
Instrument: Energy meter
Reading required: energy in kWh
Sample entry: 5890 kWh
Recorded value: 11416.3 kWh
